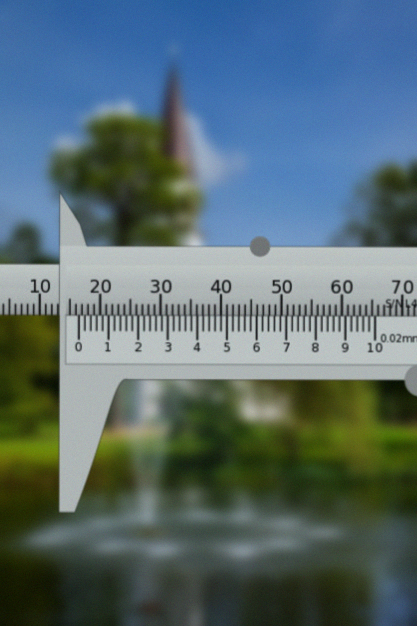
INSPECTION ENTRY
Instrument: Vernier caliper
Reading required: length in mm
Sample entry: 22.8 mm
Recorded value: 16.5 mm
